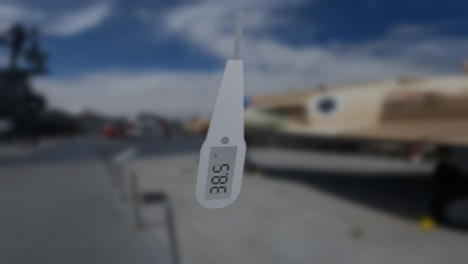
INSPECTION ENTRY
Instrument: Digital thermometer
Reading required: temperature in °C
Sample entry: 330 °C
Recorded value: 38.5 °C
